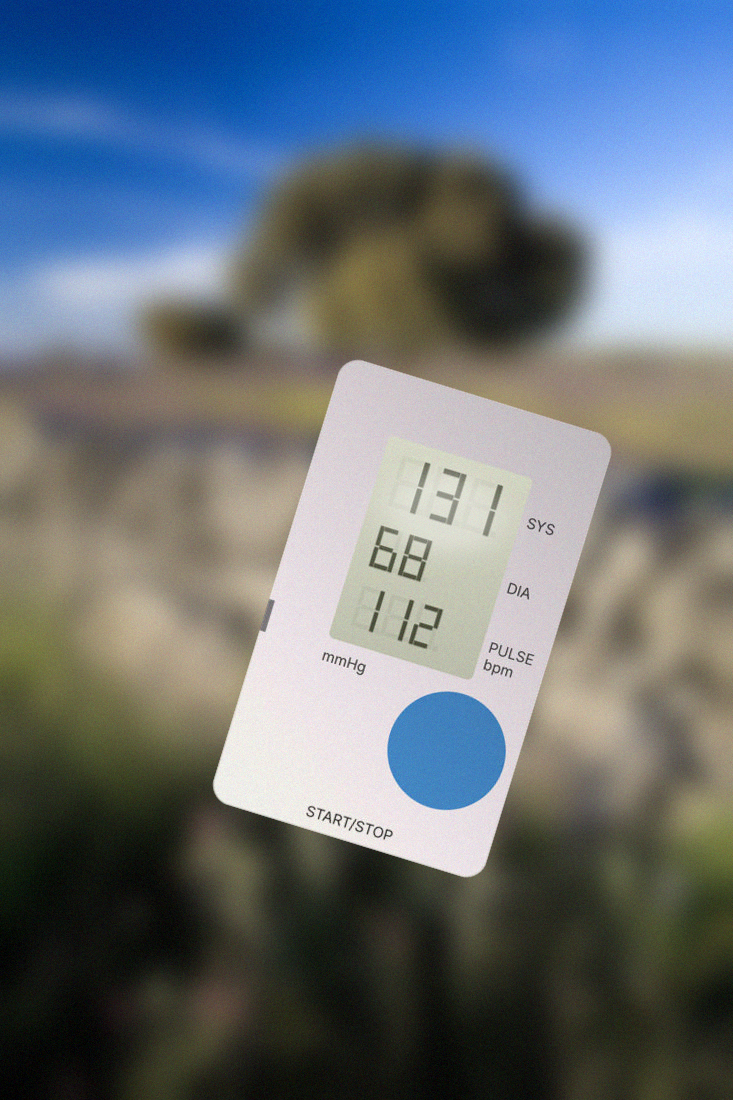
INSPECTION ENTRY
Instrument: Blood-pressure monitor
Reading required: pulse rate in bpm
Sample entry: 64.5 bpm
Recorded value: 112 bpm
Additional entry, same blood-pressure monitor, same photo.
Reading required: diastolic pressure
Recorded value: 68 mmHg
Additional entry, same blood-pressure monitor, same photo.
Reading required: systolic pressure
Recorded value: 131 mmHg
